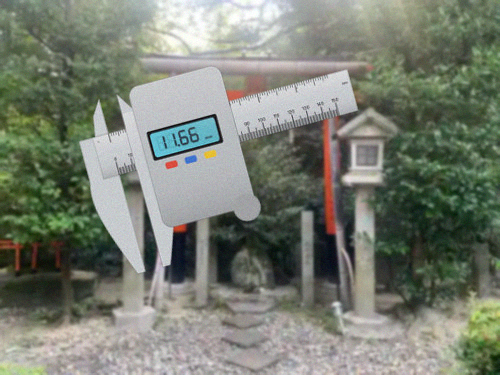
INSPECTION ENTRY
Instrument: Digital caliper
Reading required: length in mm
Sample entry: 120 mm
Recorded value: 11.66 mm
